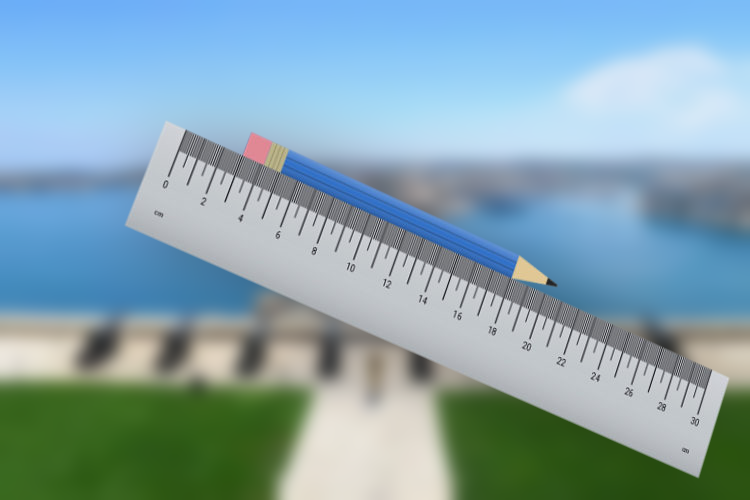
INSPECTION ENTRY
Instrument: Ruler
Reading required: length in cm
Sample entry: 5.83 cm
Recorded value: 17.5 cm
